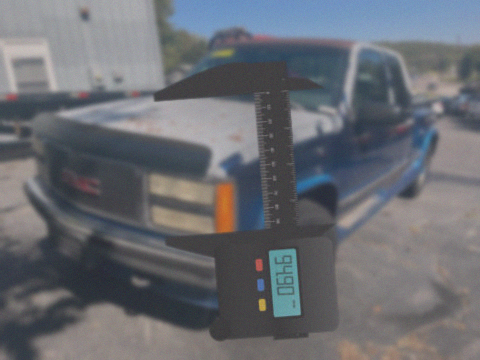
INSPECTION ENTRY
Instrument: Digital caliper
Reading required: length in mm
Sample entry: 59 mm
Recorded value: 94.90 mm
